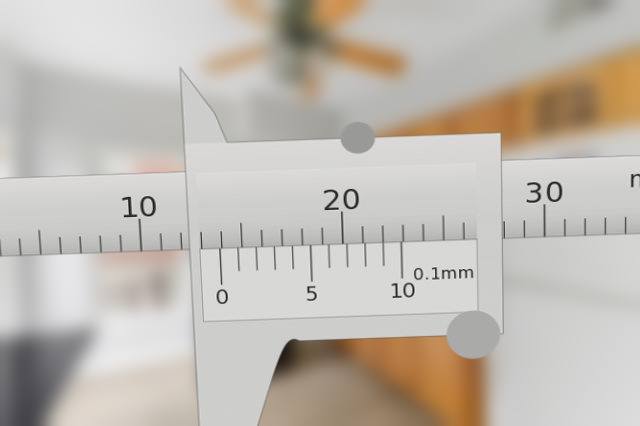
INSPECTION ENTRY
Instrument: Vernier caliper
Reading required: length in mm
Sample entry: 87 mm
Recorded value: 13.9 mm
